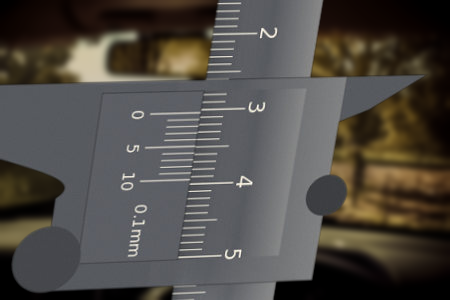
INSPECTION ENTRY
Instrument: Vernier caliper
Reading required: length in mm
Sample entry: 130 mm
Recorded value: 30.4 mm
